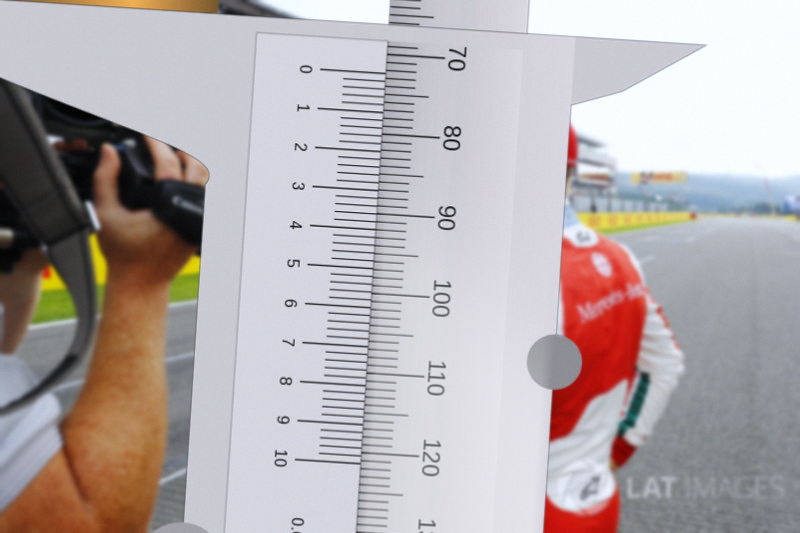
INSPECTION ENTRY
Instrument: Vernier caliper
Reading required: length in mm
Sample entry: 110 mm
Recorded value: 72.4 mm
